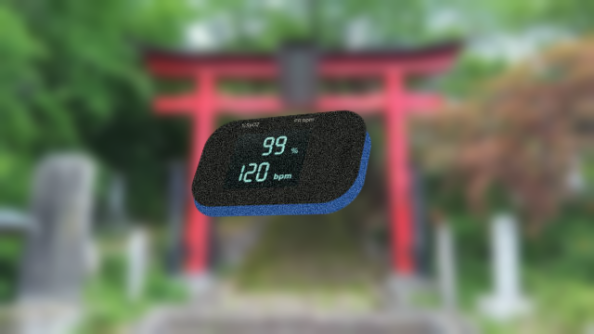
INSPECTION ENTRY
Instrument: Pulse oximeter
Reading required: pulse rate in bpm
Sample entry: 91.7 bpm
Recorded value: 120 bpm
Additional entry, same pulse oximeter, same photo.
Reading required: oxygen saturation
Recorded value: 99 %
